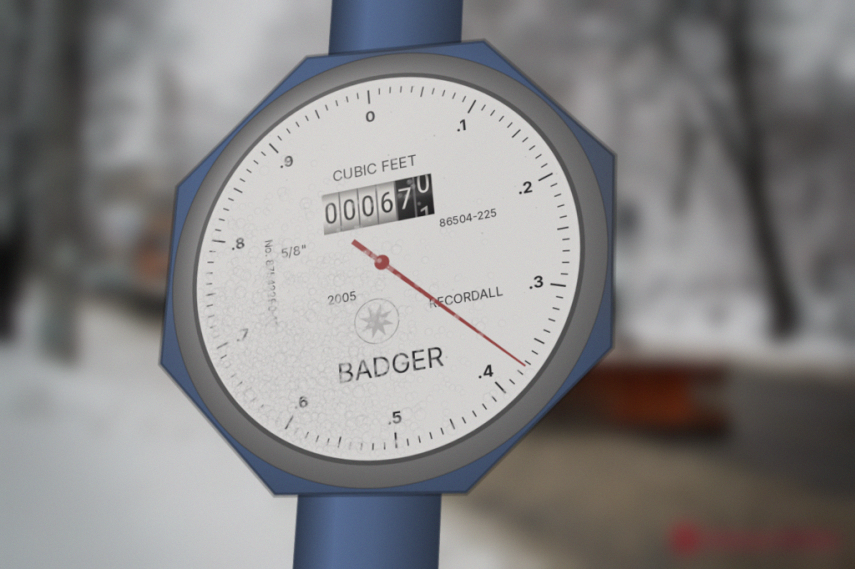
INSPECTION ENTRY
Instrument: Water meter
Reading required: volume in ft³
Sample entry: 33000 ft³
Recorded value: 670.37 ft³
